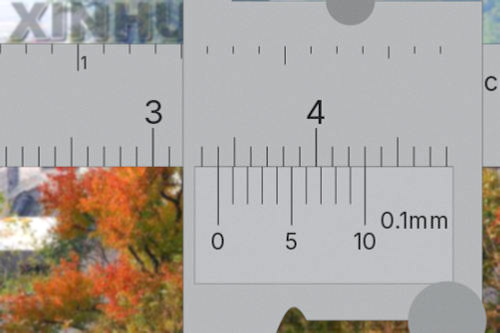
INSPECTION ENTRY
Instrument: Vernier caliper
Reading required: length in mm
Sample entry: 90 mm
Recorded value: 34.0 mm
